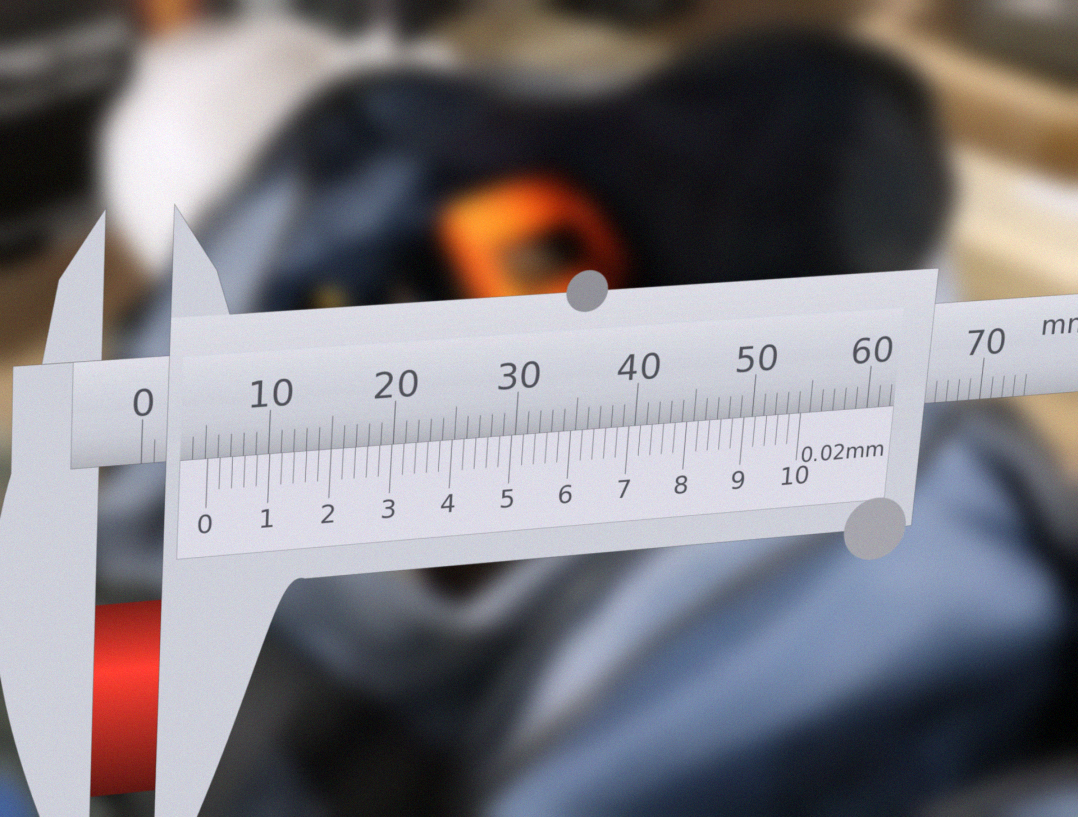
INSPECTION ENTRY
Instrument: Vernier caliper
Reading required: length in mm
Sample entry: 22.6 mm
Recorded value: 5.2 mm
